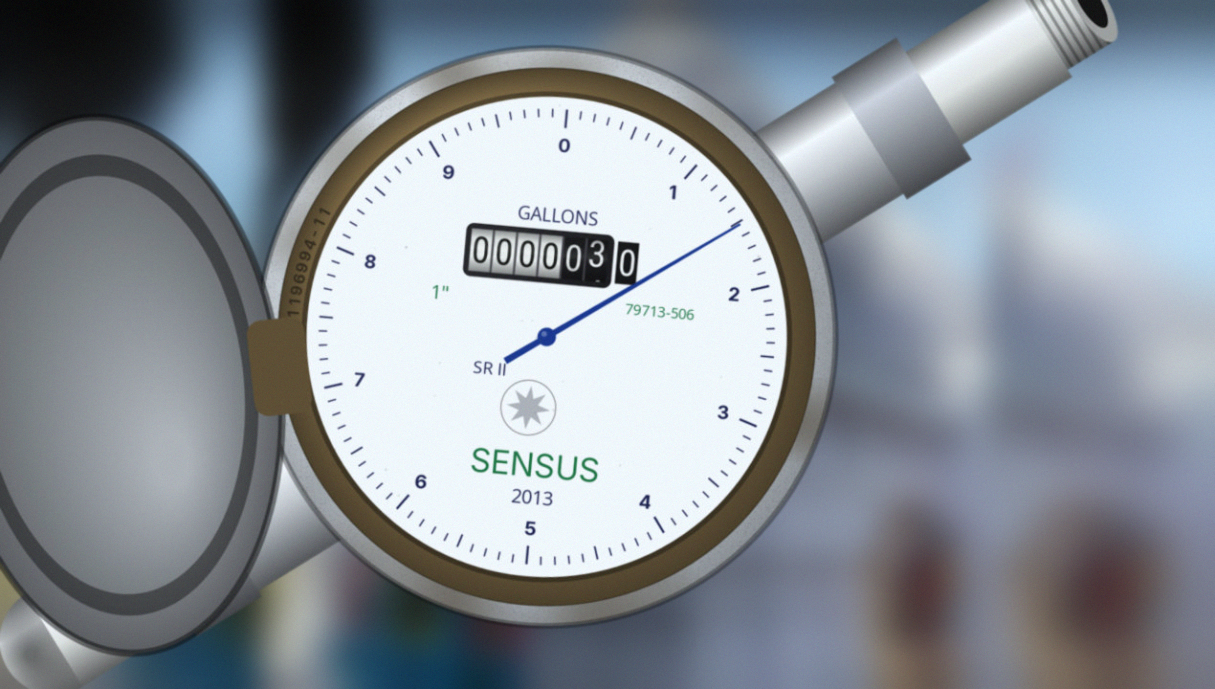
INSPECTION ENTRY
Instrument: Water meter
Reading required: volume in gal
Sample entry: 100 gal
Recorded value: 31.5 gal
